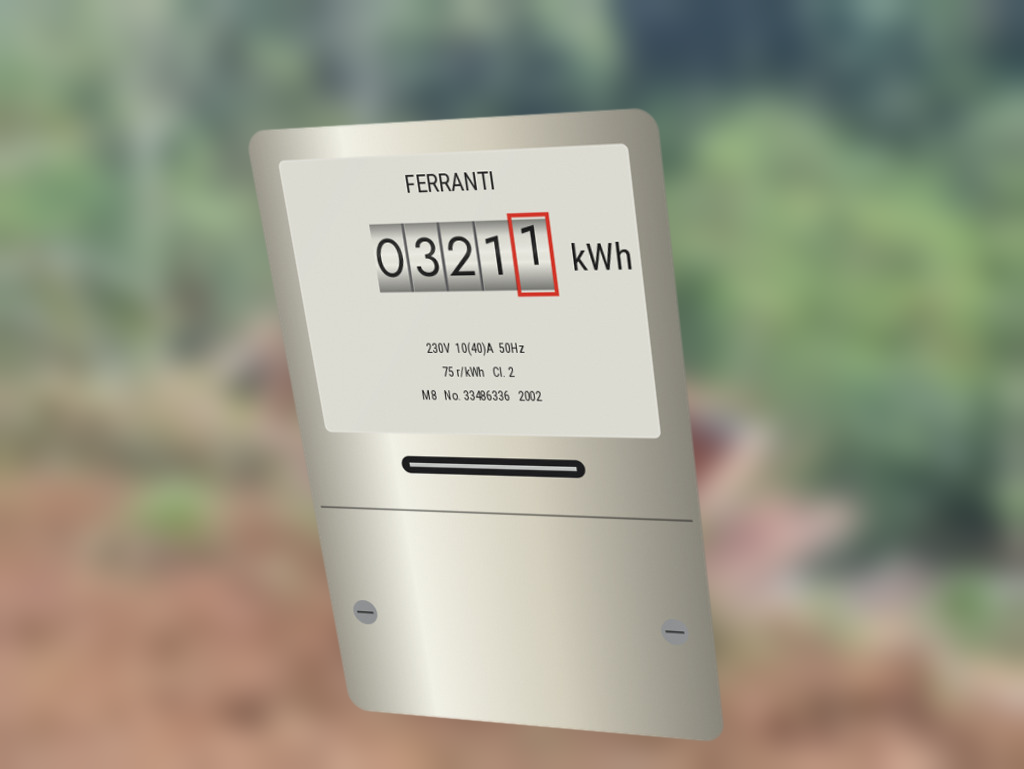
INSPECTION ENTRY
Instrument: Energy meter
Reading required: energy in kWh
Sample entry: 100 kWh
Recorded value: 321.1 kWh
